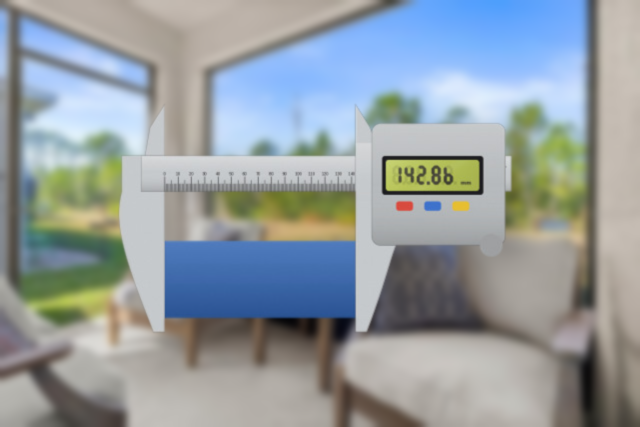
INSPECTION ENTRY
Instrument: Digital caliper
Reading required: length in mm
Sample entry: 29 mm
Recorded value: 142.86 mm
